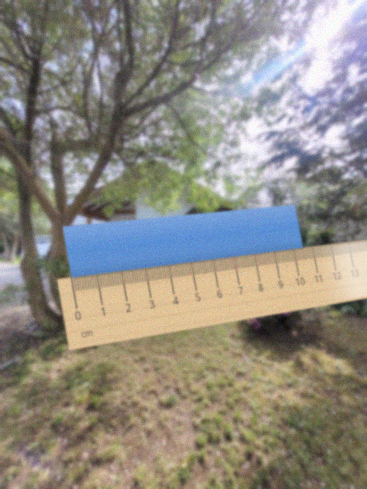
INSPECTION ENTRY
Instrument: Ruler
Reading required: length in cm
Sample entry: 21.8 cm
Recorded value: 10.5 cm
